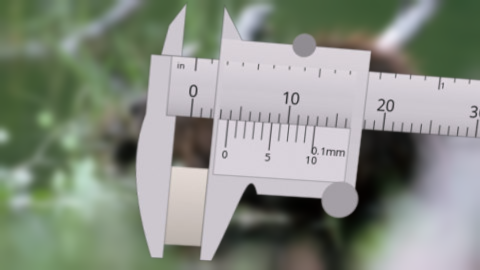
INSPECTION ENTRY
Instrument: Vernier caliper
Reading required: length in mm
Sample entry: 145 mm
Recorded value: 3.8 mm
